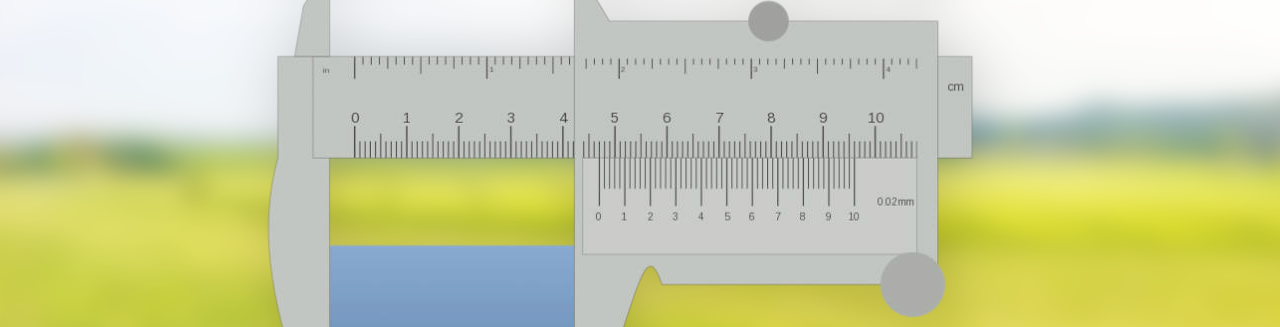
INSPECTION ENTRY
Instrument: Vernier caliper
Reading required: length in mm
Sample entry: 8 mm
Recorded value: 47.0 mm
